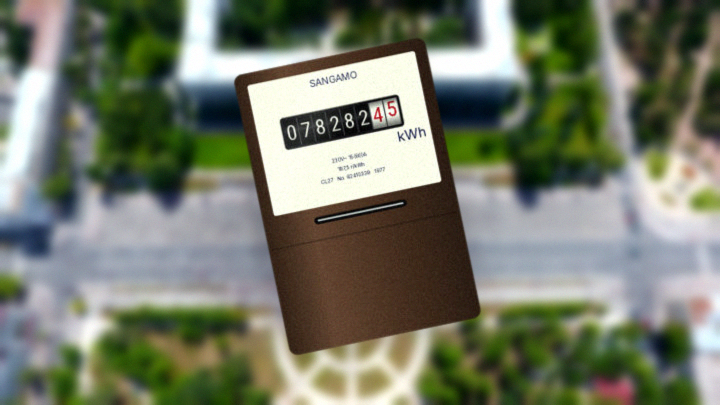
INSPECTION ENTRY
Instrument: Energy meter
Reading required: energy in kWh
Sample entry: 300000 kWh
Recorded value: 78282.45 kWh
